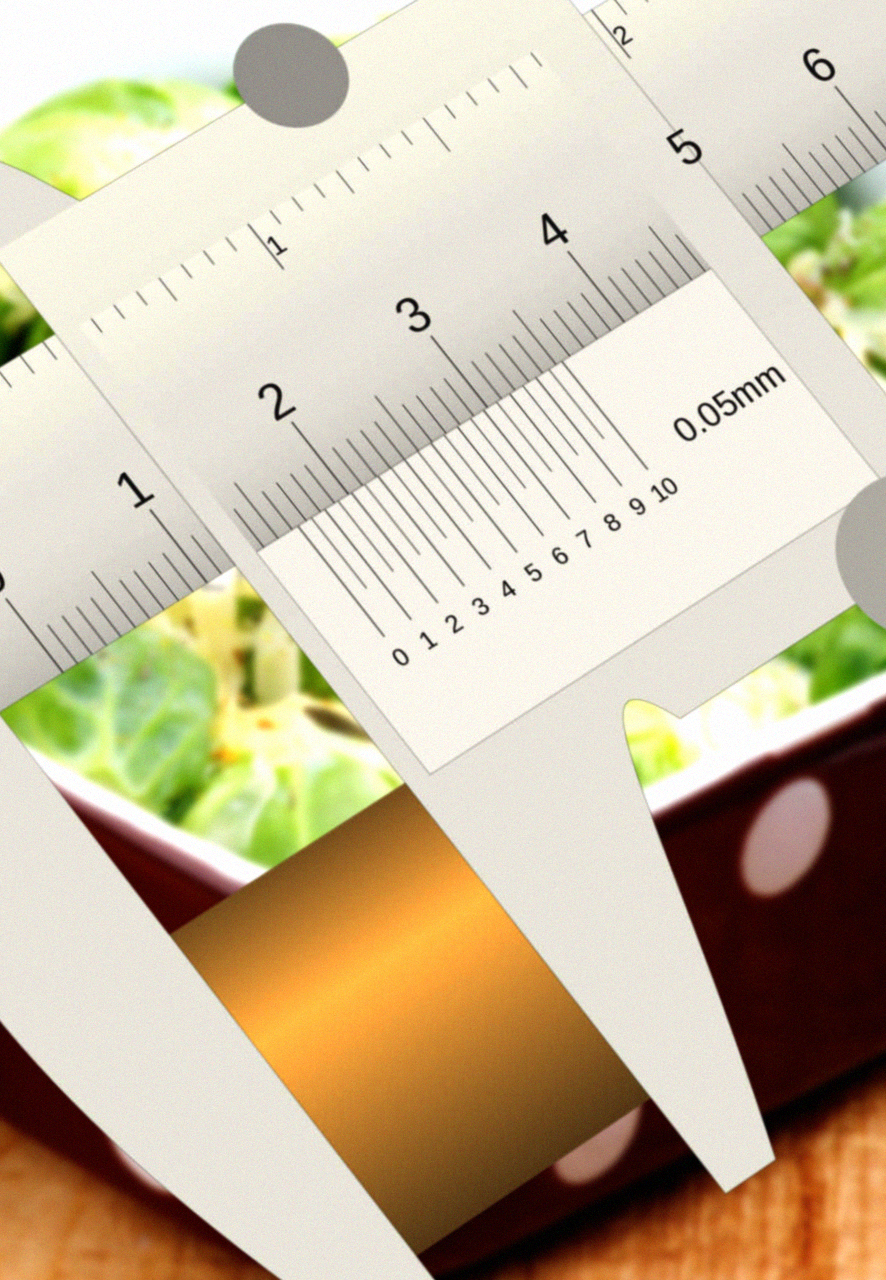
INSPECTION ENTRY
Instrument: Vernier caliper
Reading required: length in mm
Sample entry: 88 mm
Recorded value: 16.4 mm
